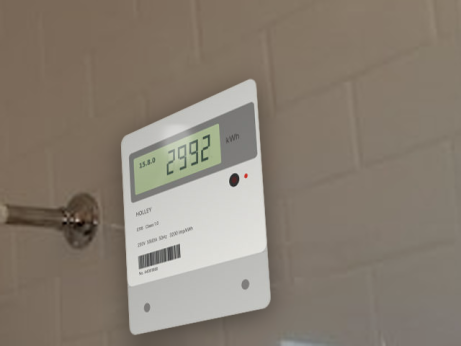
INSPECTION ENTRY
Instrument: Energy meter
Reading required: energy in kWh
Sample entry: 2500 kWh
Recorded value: 2992 kWh
